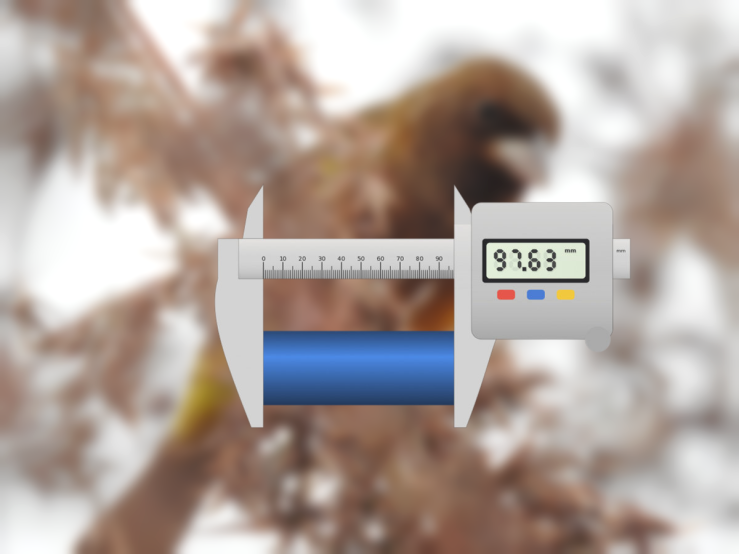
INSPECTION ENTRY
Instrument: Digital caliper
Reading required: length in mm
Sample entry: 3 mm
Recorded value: 97.63 mm
